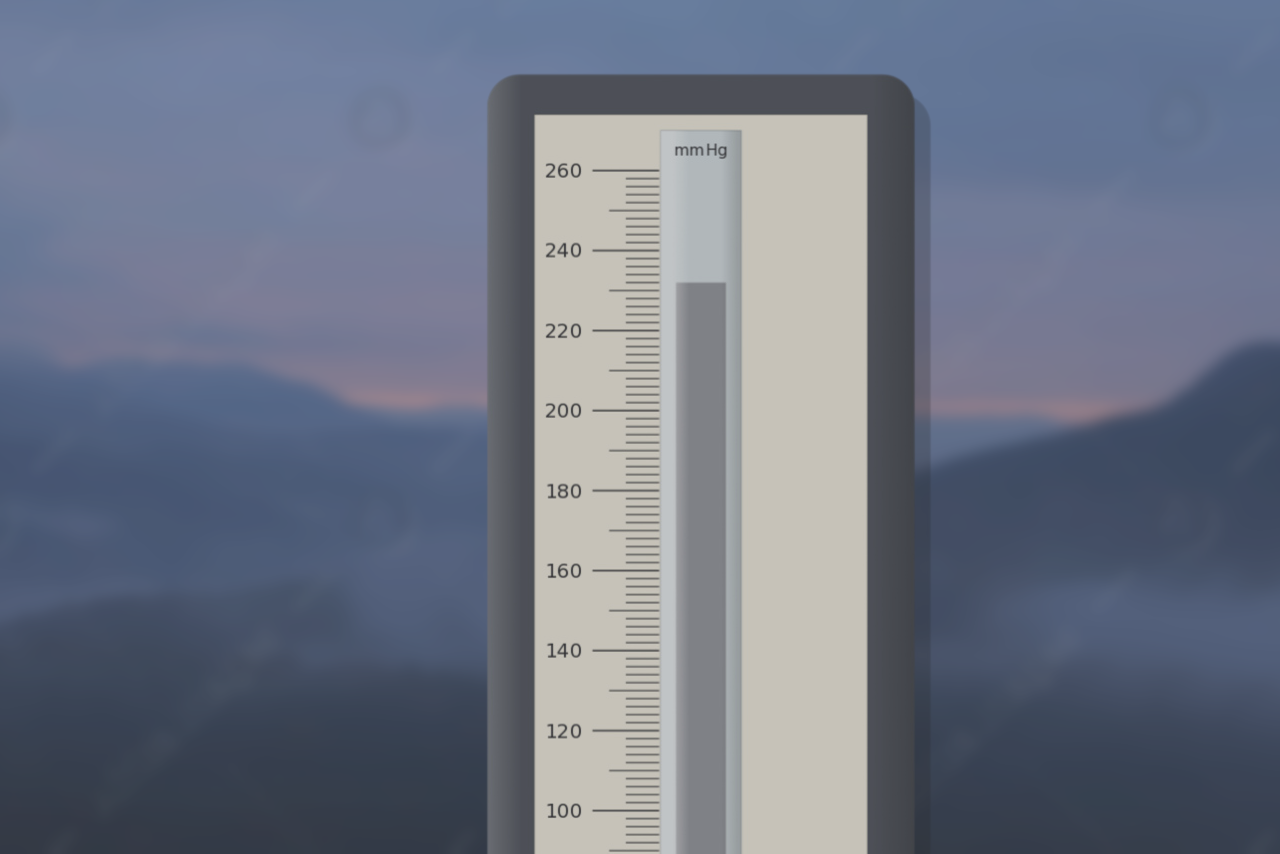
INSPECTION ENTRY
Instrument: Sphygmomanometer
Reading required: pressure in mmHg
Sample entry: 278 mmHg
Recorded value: 232 mmHg
